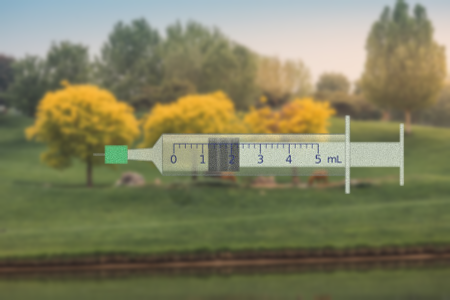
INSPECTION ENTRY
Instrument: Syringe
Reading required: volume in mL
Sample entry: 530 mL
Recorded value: 1.2 mL
